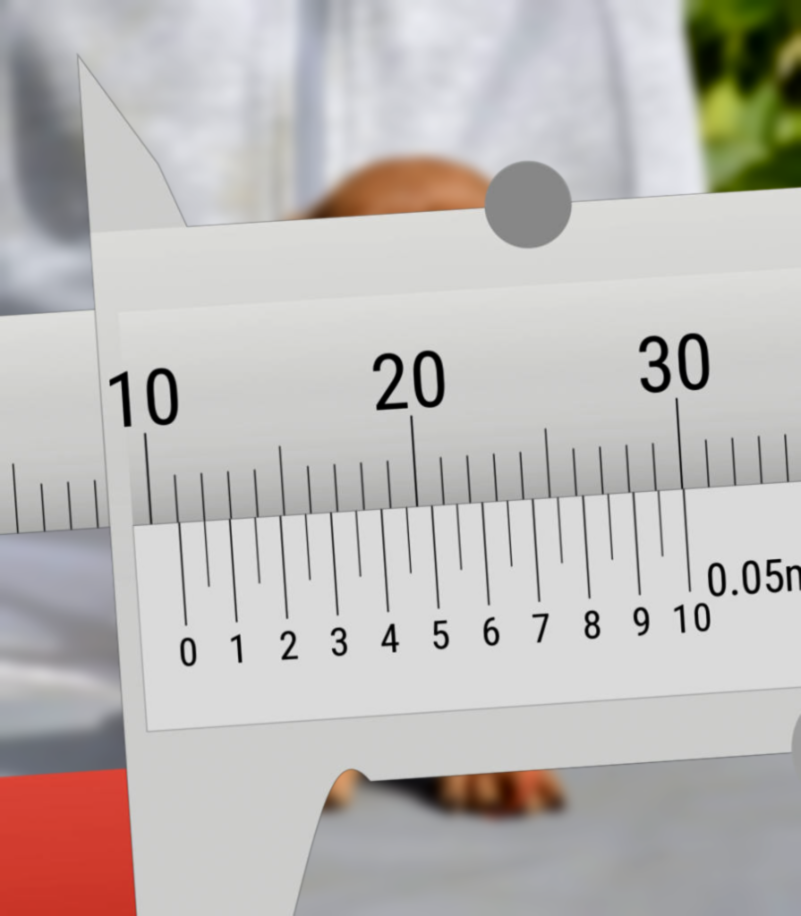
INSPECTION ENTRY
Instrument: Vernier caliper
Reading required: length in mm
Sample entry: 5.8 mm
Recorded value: 11.05 mm
